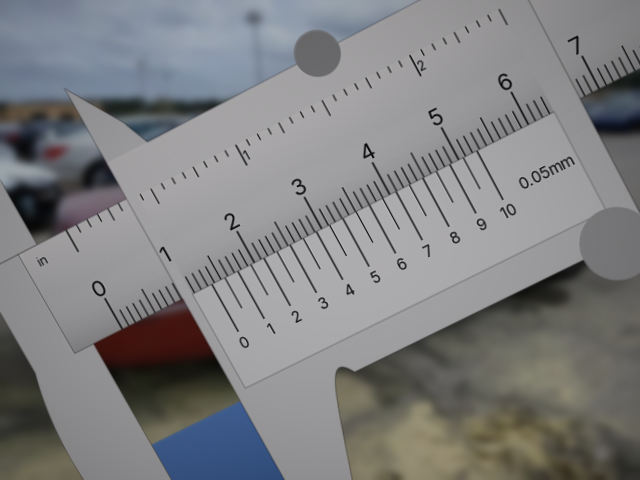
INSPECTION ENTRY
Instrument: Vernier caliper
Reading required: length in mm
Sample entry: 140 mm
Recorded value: 13.6 mm
